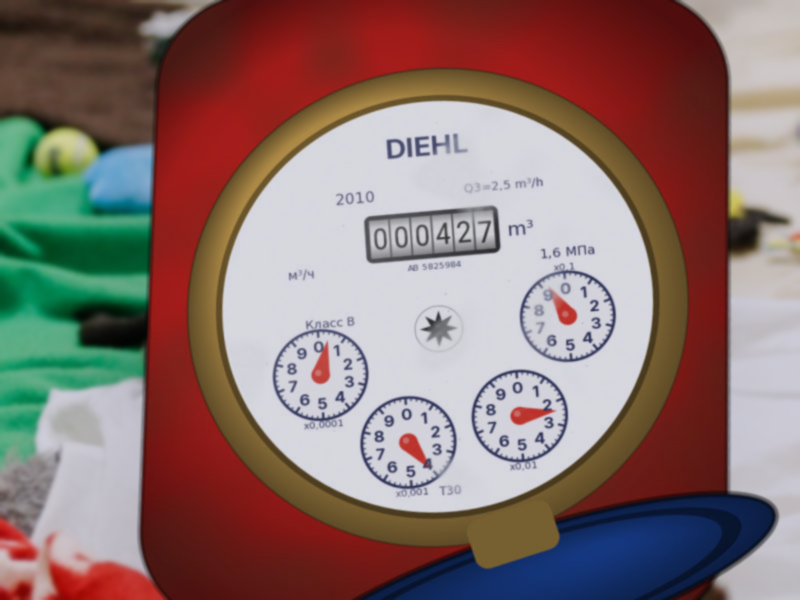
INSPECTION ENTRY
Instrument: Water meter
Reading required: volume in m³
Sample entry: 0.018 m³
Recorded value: 426.9240 m³
